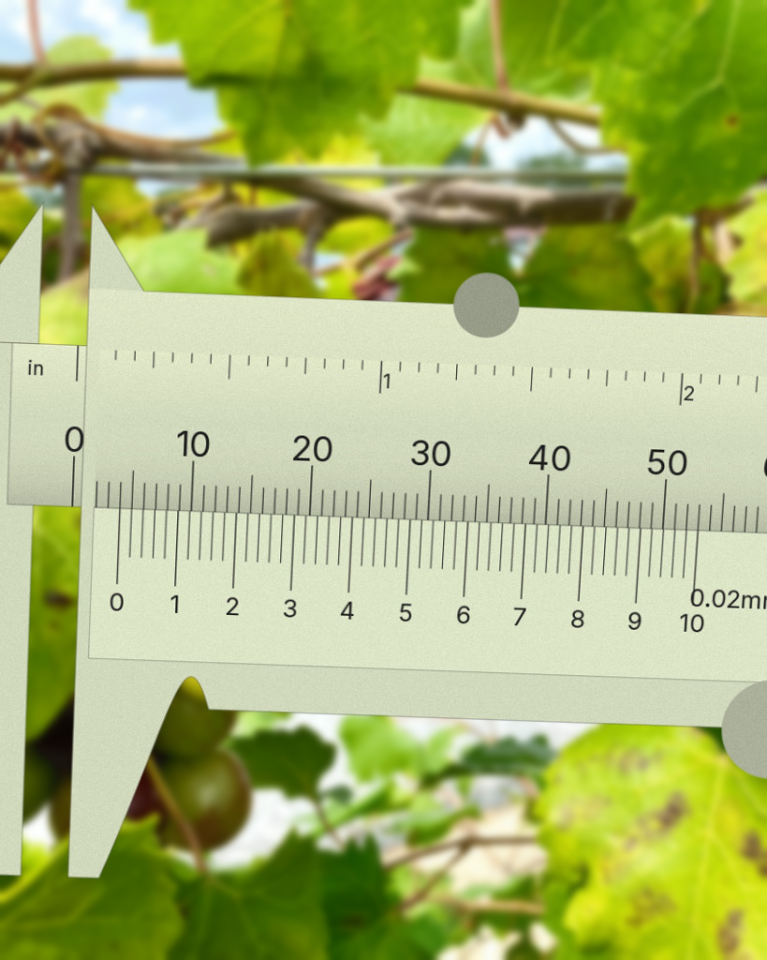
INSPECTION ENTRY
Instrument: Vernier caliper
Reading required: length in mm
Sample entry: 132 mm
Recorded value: 4.0 mm
